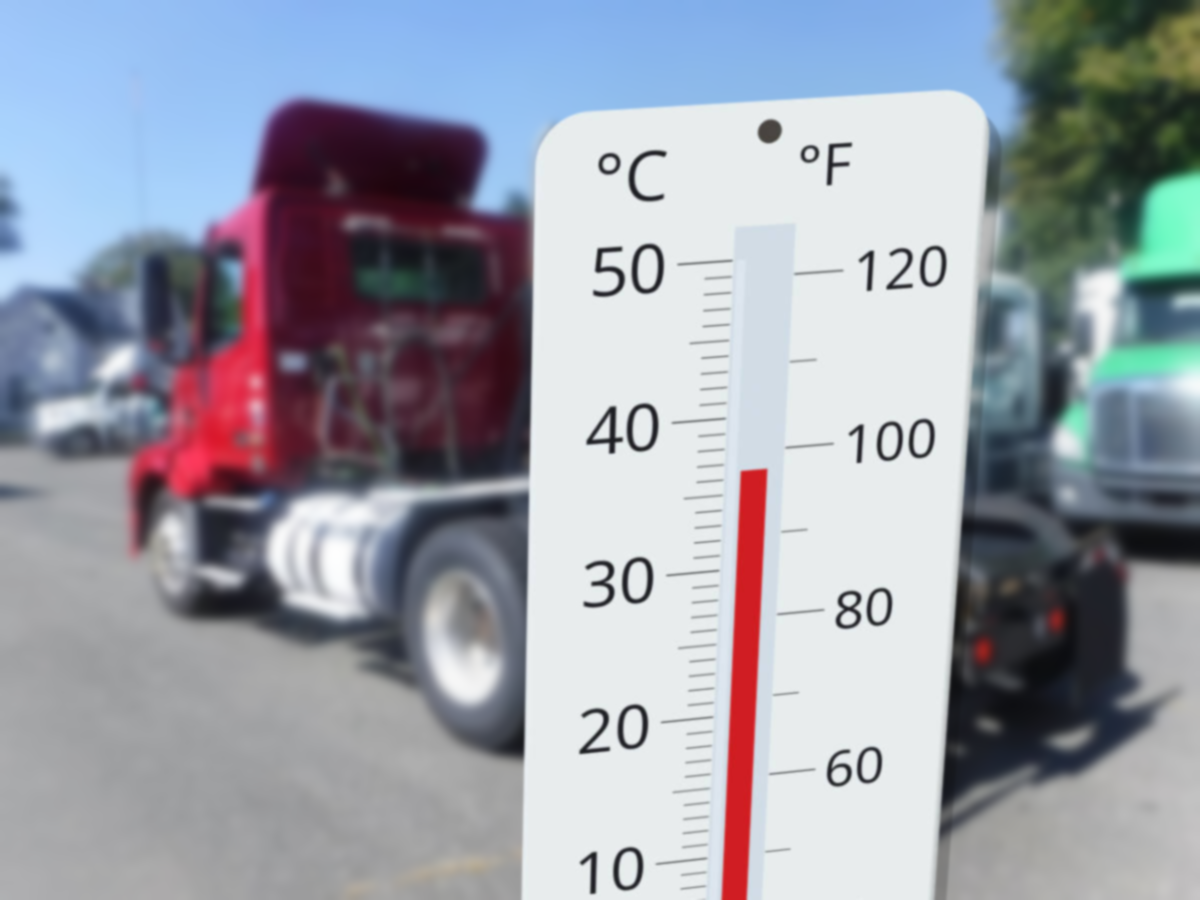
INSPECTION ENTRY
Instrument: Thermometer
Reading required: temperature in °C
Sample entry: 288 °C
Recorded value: 36.5 °C
